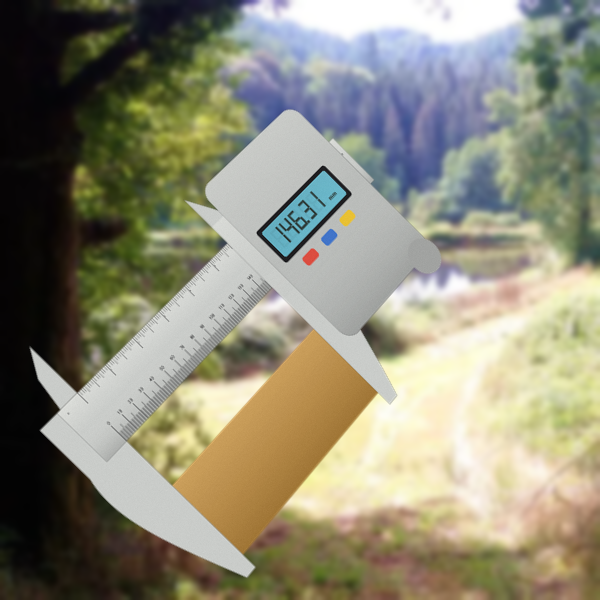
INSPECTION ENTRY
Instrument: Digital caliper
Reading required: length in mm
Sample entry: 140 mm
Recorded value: 146.31 mm
